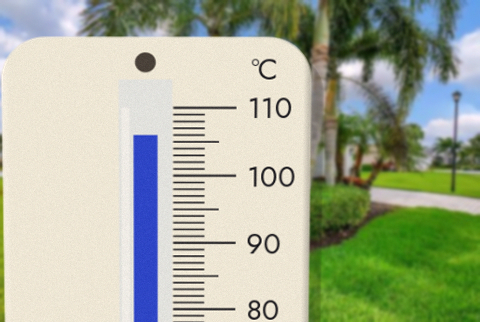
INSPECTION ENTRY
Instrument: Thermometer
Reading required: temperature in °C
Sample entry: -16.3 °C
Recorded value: 106 °C
